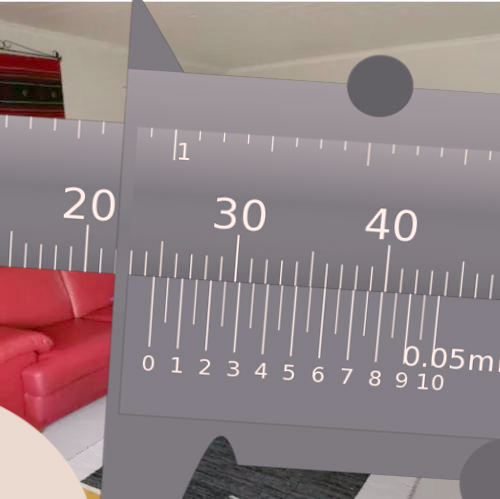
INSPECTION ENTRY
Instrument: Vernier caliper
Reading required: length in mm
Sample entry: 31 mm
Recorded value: 24.6 mm
